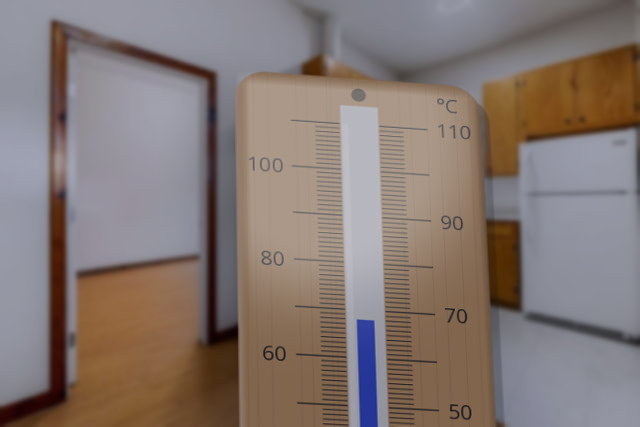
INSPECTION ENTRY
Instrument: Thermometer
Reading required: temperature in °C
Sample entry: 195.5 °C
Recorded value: 68 °C
